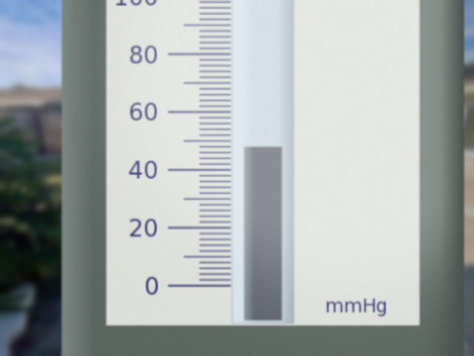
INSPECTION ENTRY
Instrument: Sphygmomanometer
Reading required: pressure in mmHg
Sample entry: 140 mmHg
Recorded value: 48 mmHg
